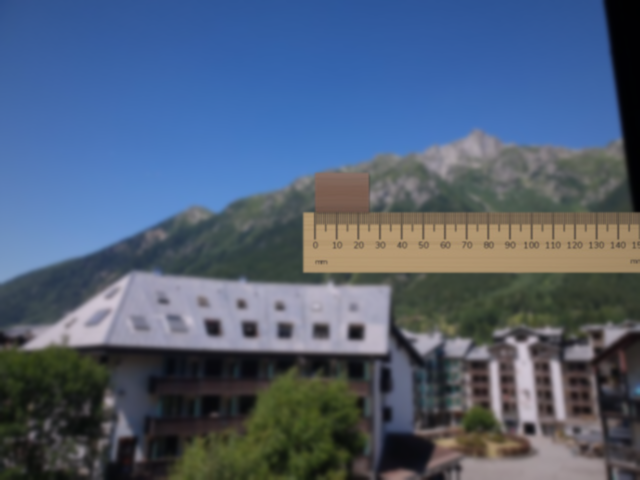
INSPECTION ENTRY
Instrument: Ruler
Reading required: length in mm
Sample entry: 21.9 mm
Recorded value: 25 mm
